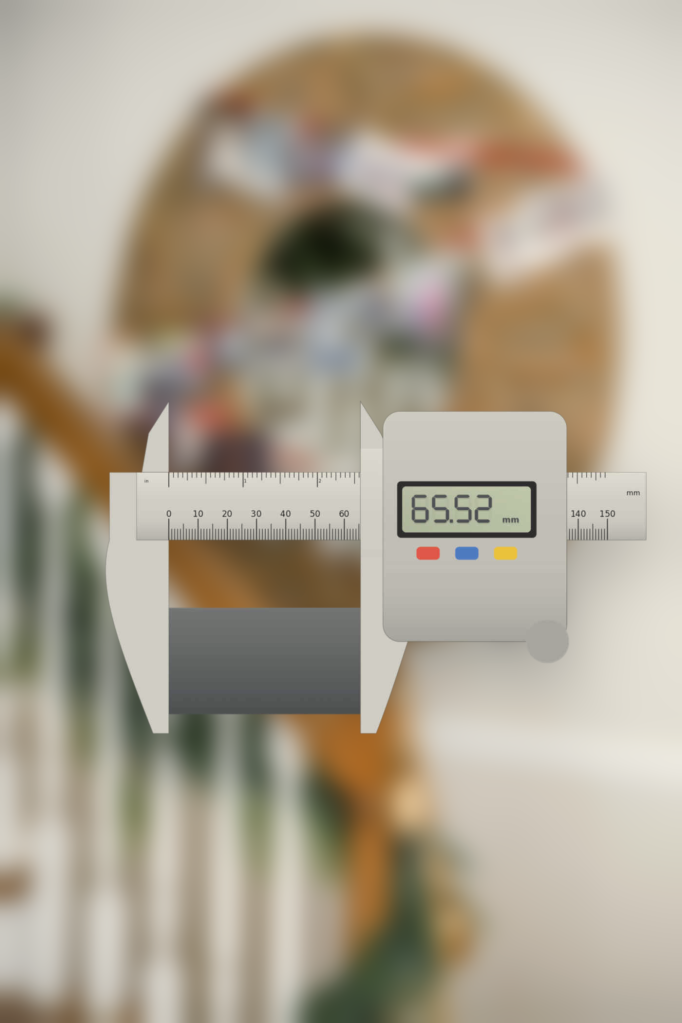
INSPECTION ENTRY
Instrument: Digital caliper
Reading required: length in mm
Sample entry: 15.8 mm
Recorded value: 65.52 mm
